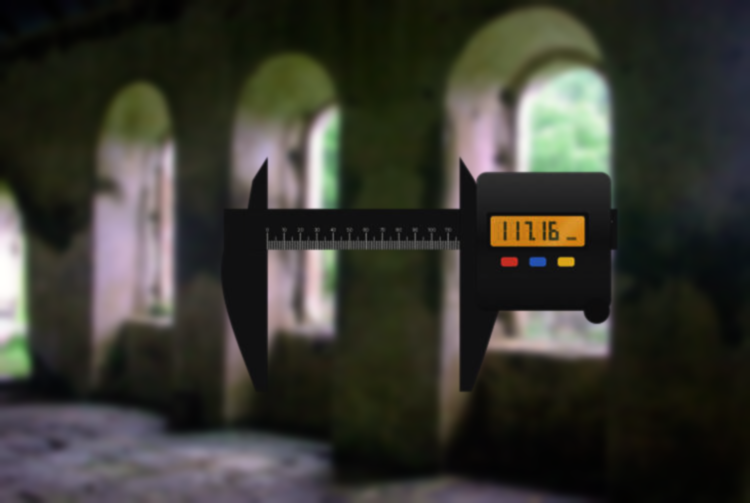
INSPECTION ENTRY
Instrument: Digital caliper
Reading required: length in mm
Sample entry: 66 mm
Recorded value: 117.16 mm
